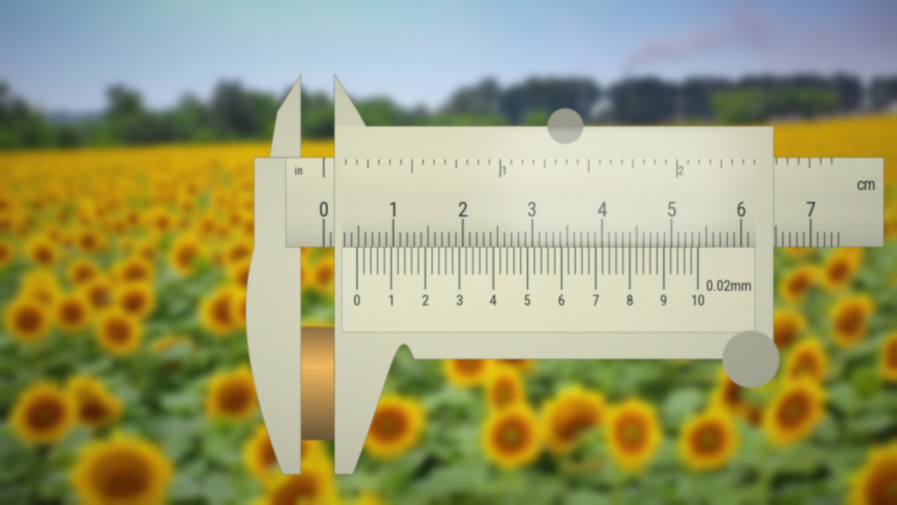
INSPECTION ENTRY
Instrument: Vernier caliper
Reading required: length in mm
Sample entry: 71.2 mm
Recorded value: 4.8 mm
